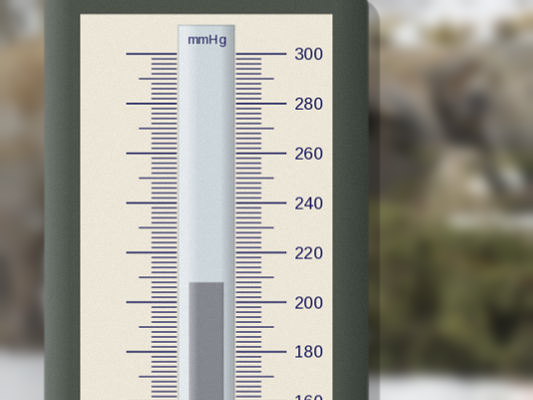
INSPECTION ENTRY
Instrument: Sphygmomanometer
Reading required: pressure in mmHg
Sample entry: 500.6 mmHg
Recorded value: 208 mmHg
